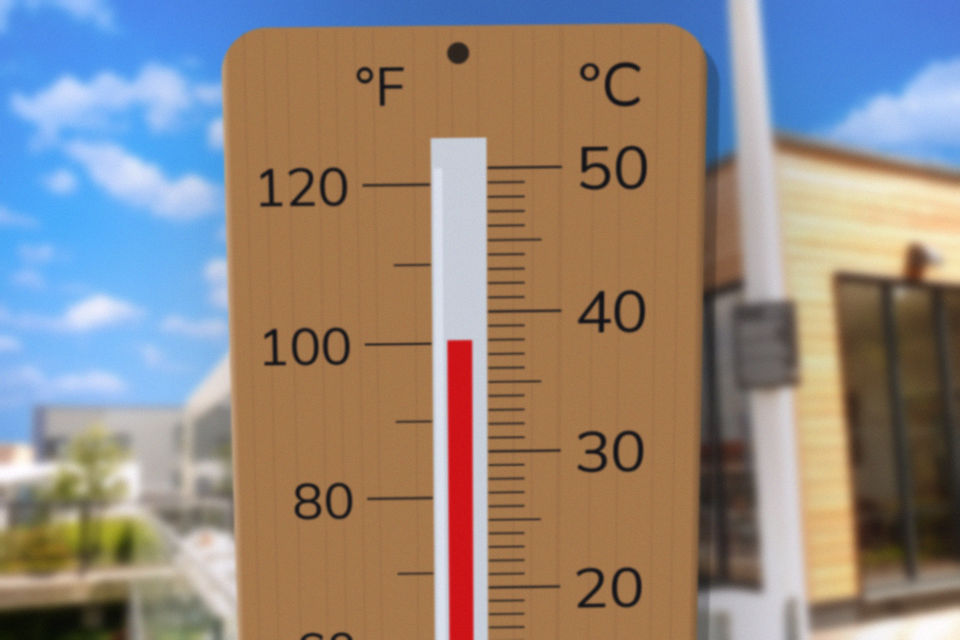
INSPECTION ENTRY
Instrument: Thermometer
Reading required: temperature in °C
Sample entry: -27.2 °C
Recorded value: 38 °C
